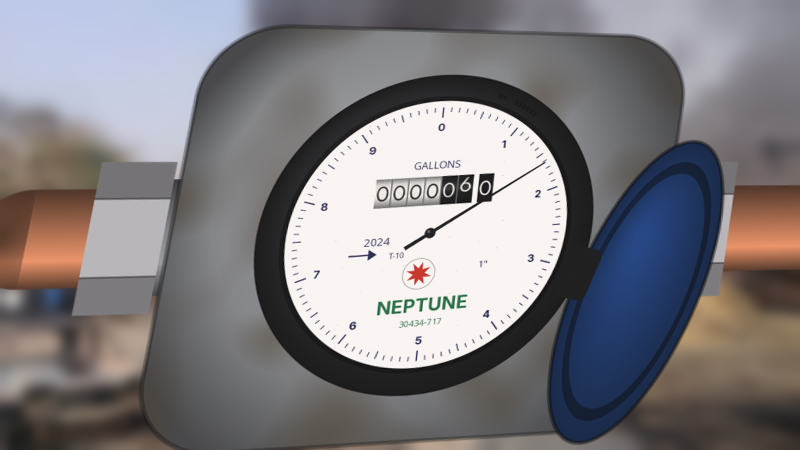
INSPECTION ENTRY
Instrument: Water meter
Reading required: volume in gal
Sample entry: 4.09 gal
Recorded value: 61.6 gal
